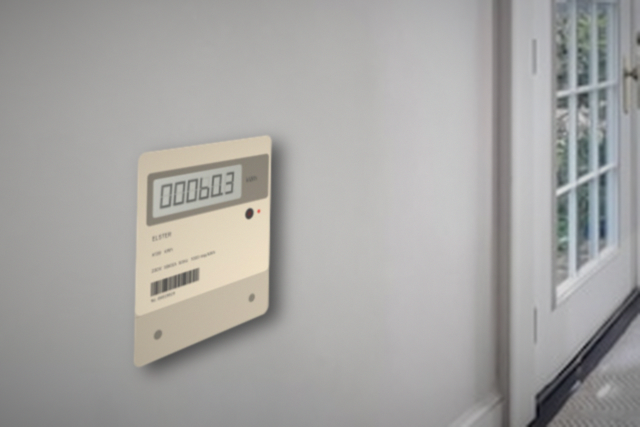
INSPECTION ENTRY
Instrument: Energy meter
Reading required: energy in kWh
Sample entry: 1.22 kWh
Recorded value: 60.3 kWh
